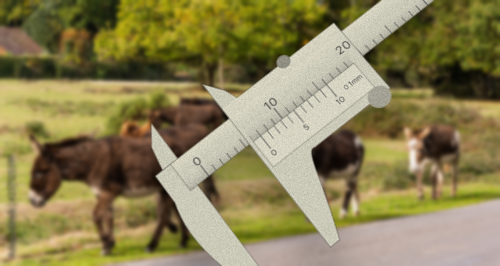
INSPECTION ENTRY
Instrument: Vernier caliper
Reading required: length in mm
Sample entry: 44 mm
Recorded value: 7.0 mm
